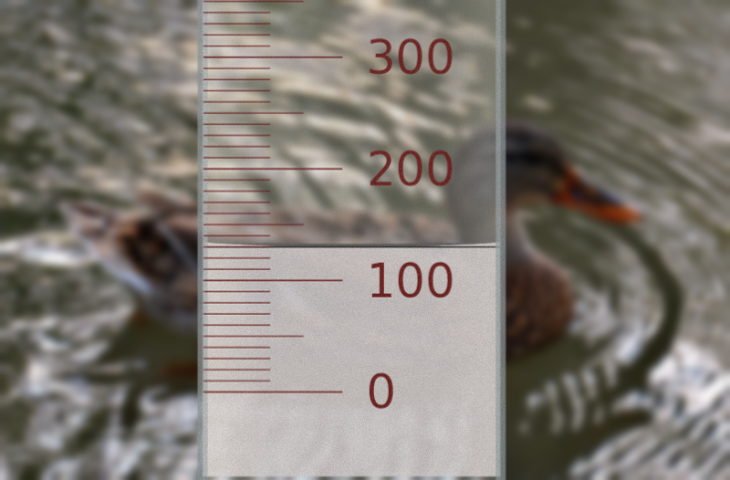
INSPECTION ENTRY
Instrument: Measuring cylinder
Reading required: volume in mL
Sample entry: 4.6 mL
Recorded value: 130 mL
